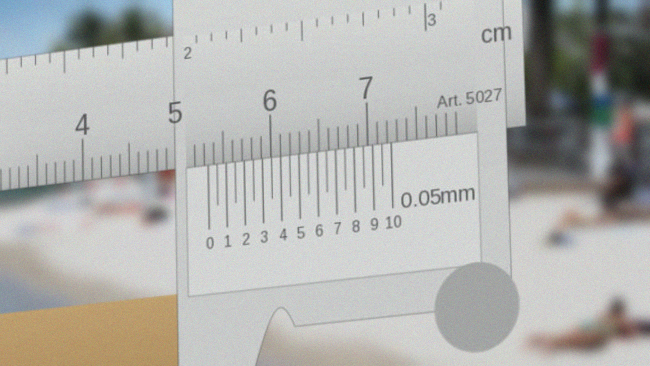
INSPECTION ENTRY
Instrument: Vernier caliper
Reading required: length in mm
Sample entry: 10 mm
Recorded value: 53.4 mm
